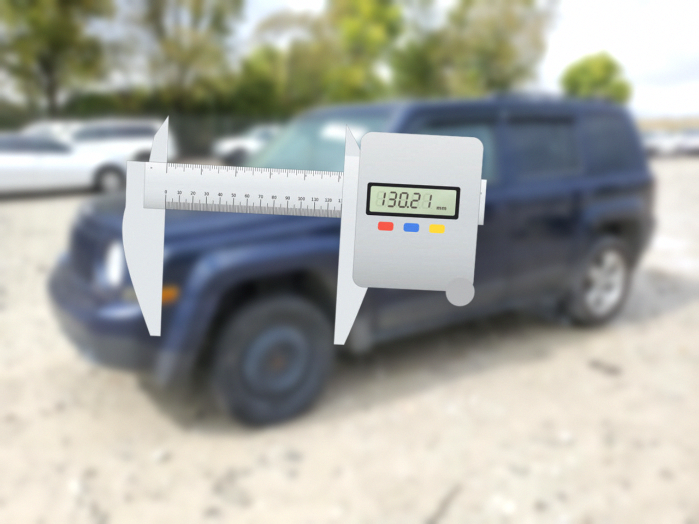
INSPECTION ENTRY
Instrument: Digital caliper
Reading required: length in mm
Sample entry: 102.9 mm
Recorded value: 130.21 mm
